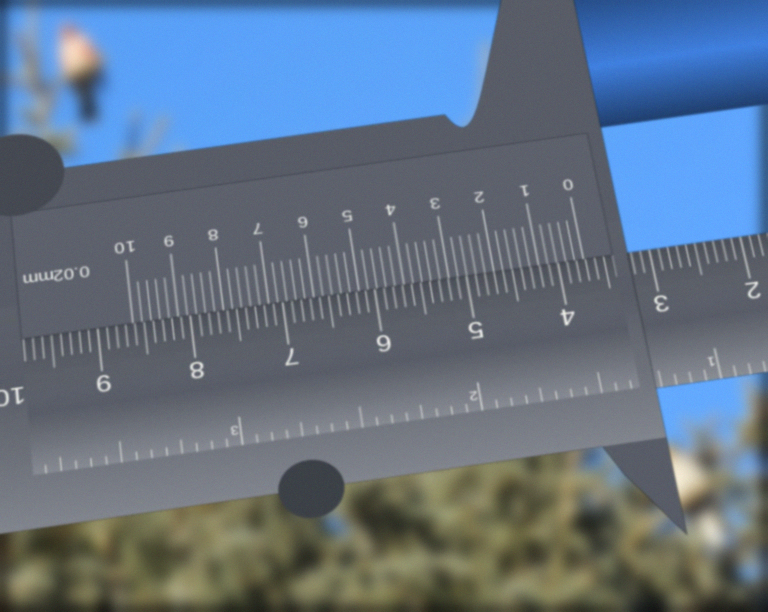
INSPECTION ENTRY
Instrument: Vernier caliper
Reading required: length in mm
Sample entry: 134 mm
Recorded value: 37.2 mm
